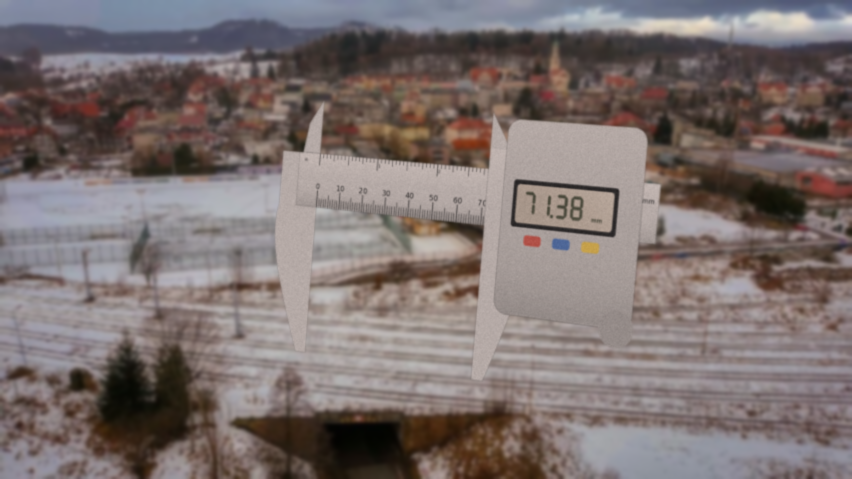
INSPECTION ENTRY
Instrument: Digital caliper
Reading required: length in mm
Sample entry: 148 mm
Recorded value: 71.38 mm
